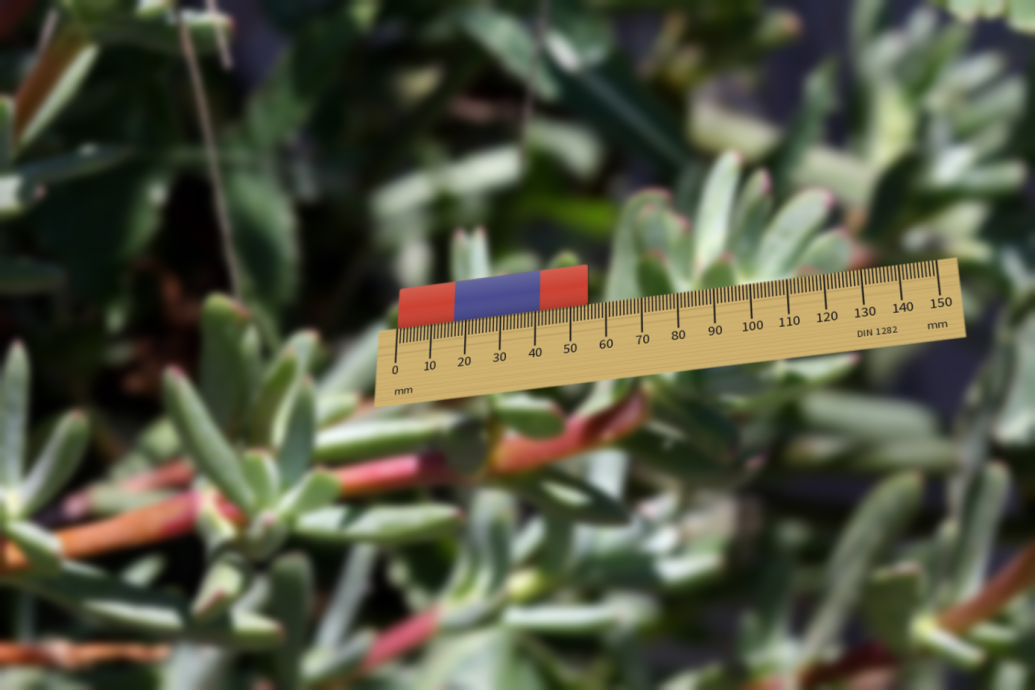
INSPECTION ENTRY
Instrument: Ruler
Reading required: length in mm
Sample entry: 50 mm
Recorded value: 55 mm
